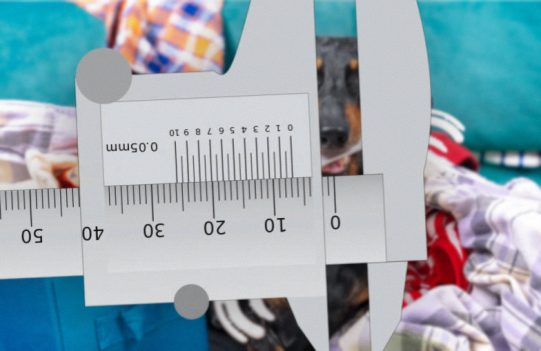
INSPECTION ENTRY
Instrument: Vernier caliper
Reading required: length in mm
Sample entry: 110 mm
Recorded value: 6.8 mm
